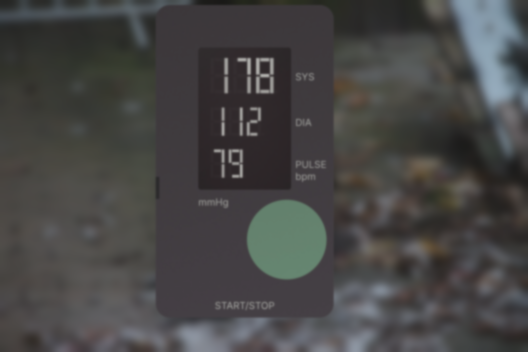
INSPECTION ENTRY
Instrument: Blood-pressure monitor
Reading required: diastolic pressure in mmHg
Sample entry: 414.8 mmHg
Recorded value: 112 mmHg
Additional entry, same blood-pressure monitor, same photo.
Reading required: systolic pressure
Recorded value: 178 mmHg
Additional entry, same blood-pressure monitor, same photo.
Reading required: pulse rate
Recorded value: 79 bpm
